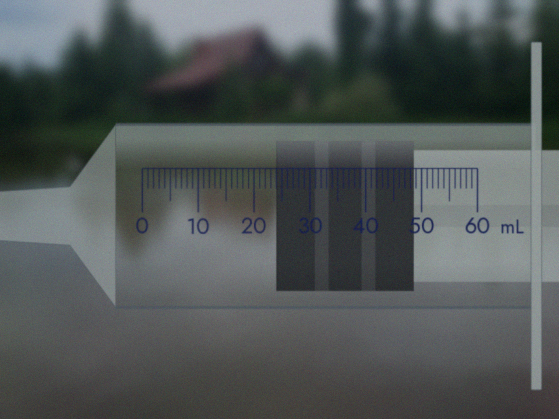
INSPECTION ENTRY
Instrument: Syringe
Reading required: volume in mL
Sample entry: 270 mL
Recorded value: 24 mL
